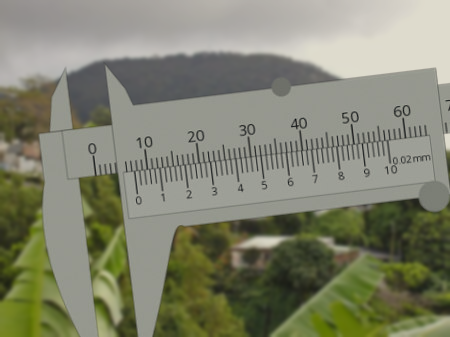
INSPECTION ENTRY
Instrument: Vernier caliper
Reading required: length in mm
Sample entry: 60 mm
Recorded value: 7.5 mm
